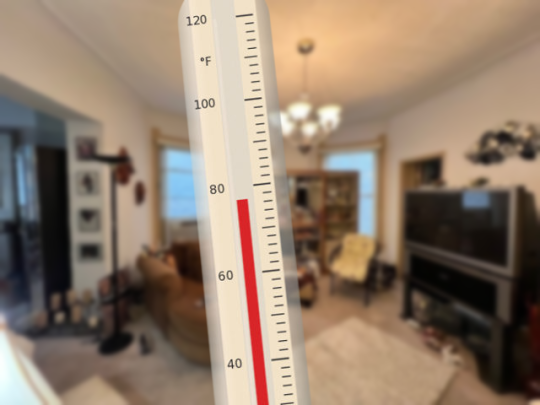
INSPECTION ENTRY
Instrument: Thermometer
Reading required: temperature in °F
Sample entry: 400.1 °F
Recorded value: 77 °F
